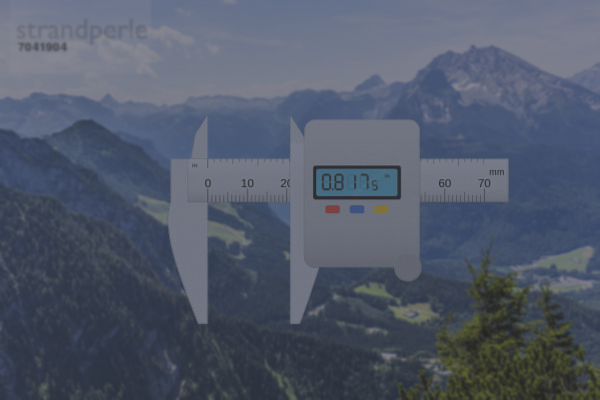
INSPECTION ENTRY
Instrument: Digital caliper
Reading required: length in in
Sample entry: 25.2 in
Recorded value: 0.8175 in
